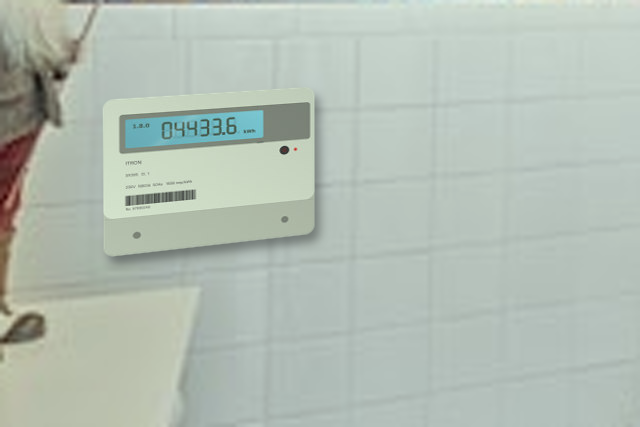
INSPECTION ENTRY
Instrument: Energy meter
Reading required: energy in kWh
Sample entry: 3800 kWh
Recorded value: 4433.6 kWh
